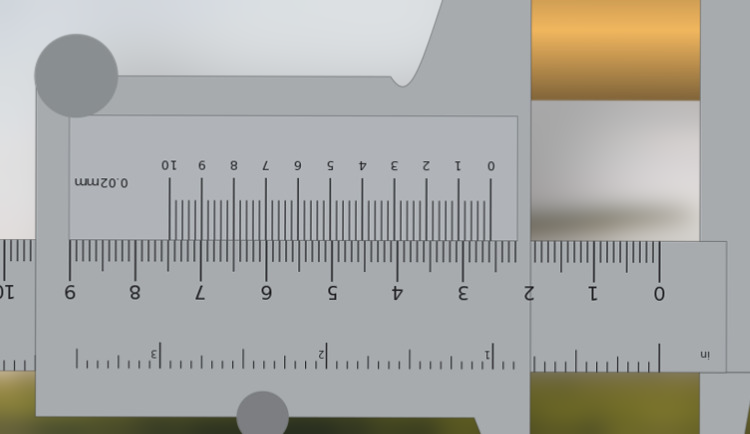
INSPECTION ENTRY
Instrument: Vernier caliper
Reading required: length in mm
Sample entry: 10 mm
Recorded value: 25.8 mm
